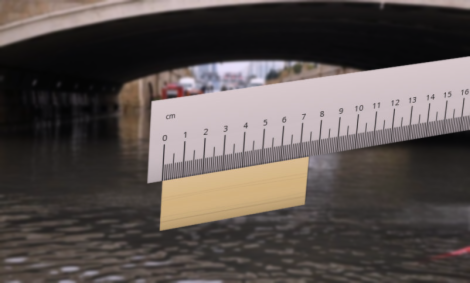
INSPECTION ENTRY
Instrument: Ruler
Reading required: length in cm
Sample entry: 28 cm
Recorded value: 7.5 cm
